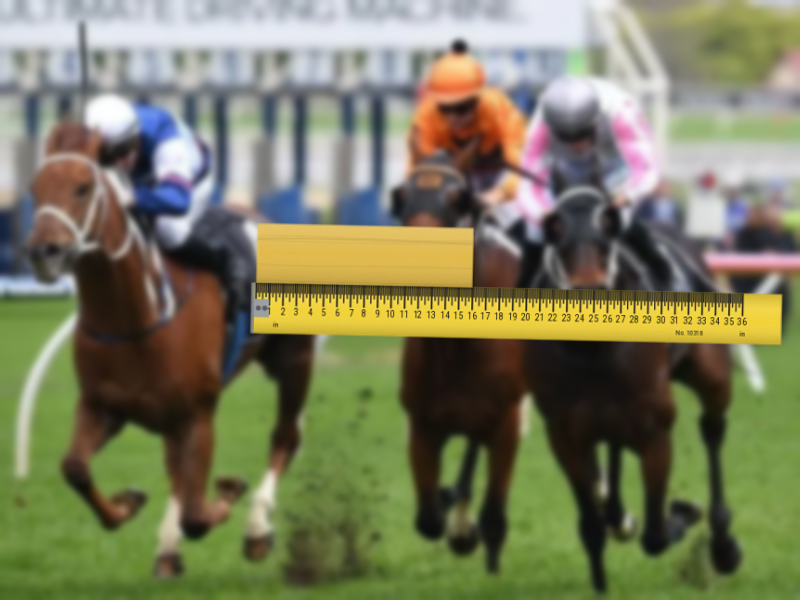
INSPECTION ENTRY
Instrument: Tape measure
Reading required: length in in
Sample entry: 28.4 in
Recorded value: 16 in
